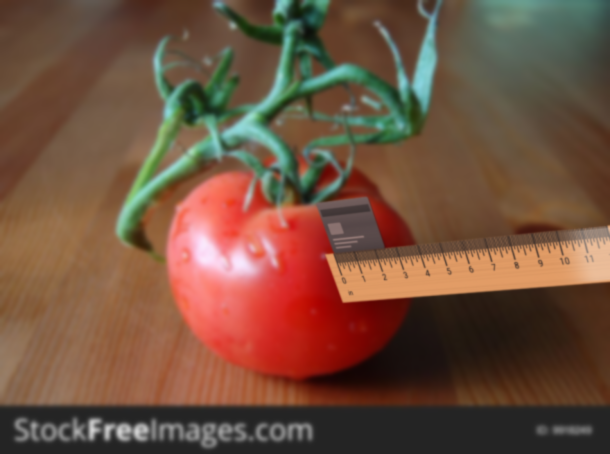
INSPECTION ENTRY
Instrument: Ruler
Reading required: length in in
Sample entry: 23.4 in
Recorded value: 2.5 in
